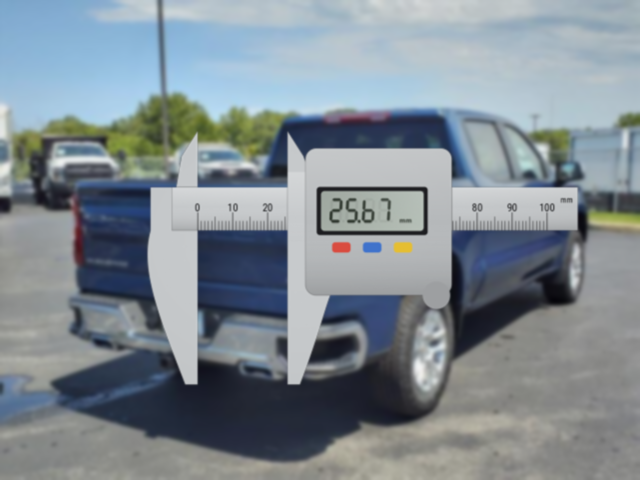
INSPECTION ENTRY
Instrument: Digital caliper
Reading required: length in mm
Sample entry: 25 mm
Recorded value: 25.67 mm
